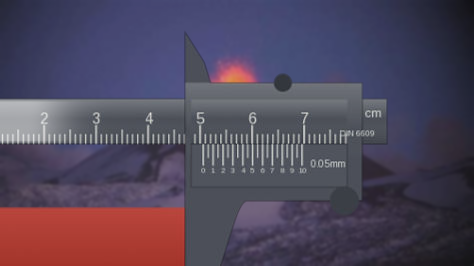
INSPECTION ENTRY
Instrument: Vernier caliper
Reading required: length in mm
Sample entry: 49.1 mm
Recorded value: 50.6 mm
